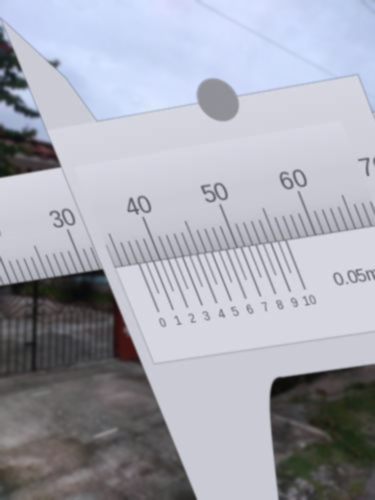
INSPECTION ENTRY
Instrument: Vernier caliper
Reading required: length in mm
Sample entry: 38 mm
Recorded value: 37.2 mm
